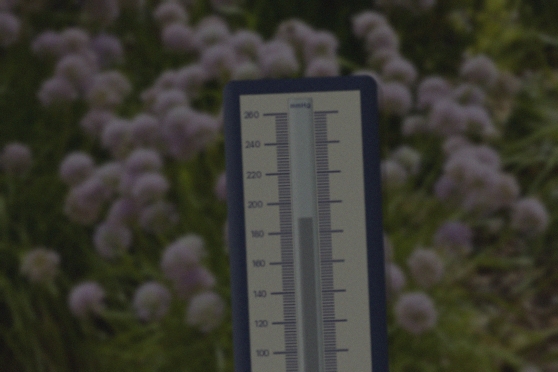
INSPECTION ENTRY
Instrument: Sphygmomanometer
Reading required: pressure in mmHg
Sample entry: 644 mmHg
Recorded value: 190 mmHg
